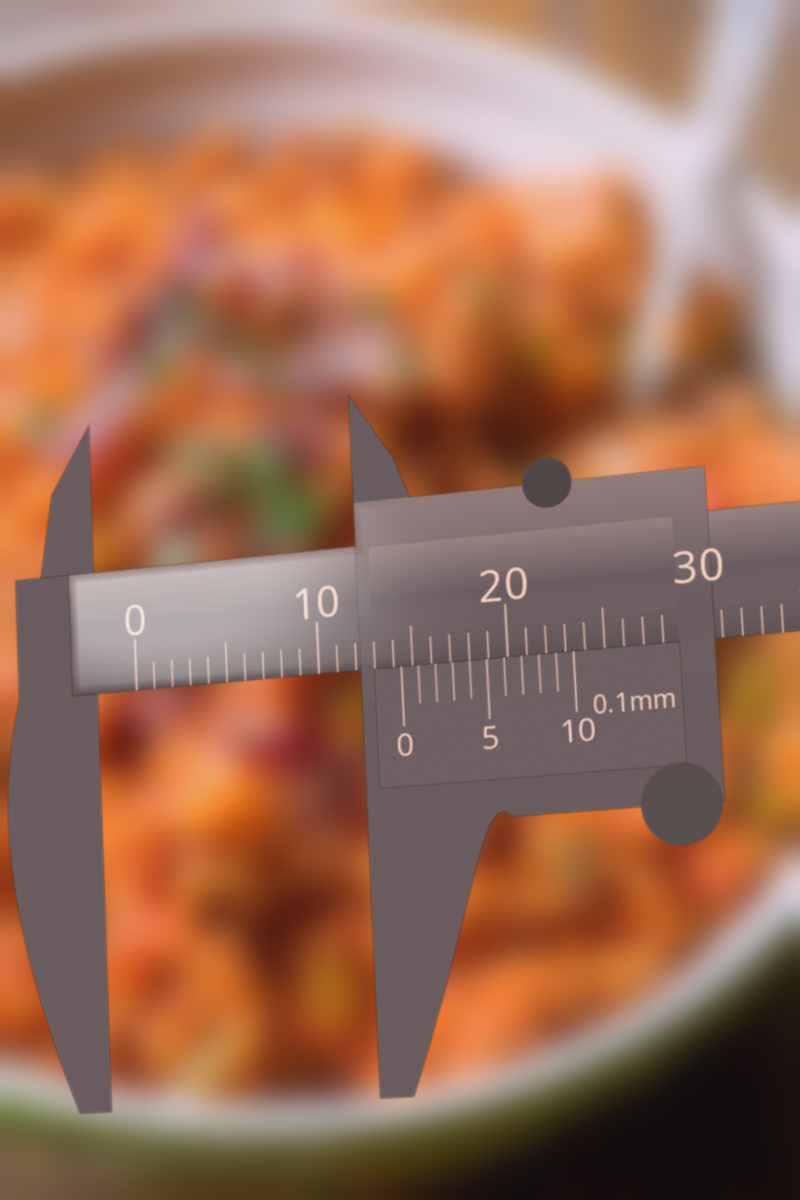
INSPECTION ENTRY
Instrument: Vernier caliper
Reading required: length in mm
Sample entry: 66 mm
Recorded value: 14.4 mm
